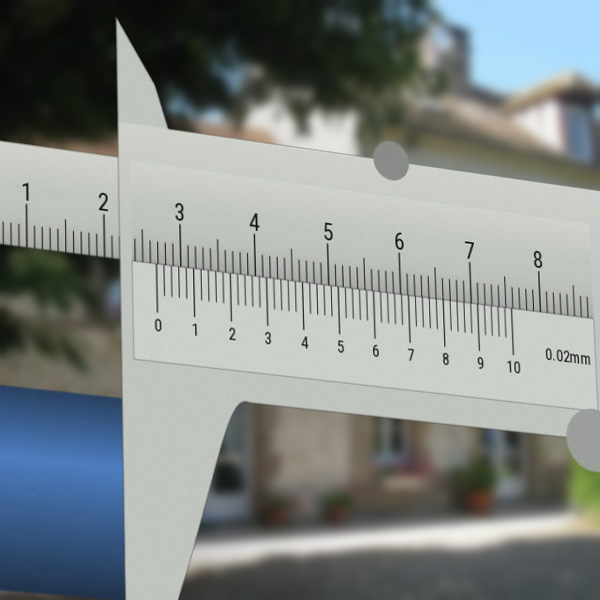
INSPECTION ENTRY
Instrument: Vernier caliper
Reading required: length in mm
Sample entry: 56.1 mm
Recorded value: 26.8 mm
